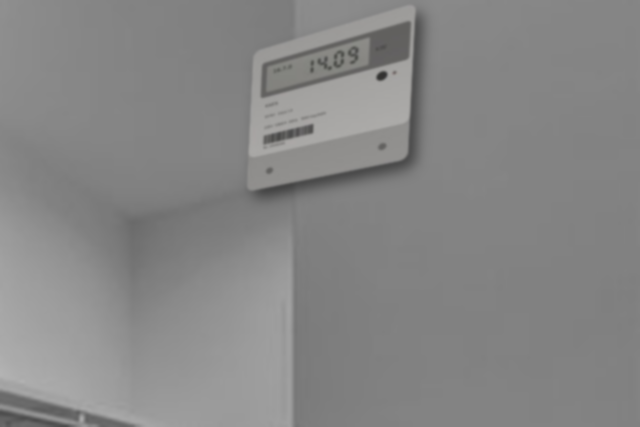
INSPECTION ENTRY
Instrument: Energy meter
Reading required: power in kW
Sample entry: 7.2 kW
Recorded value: 14.09 kW
